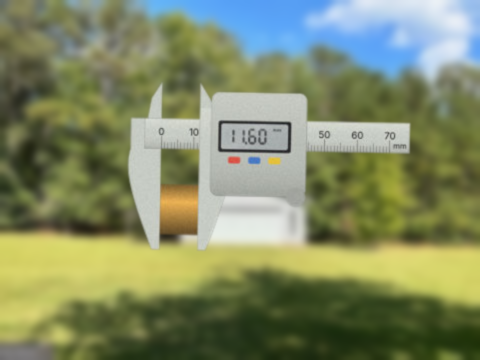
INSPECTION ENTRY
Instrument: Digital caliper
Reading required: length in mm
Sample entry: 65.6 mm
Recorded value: 11.60 mm
